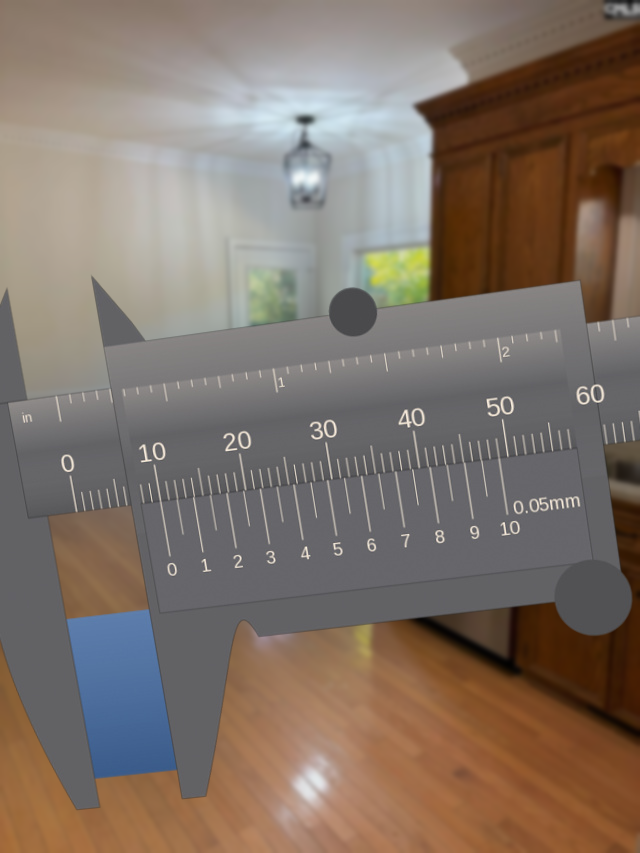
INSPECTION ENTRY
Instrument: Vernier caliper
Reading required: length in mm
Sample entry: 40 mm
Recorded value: 10.0 mm
